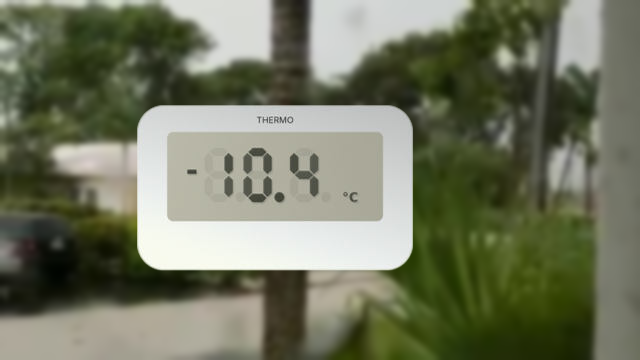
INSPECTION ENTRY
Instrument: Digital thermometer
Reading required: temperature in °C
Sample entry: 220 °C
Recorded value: -10.4 °C
